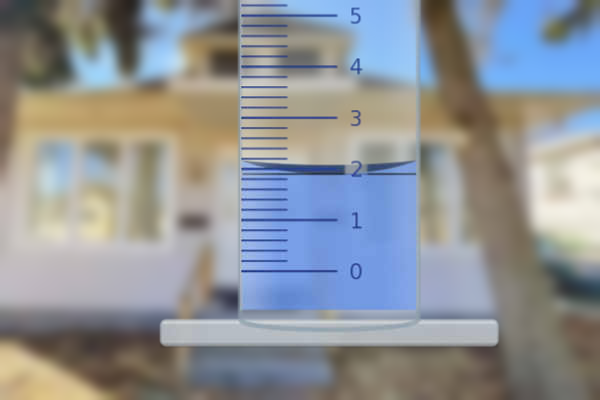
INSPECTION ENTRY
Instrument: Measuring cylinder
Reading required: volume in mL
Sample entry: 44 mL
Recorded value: 1.9 mL
